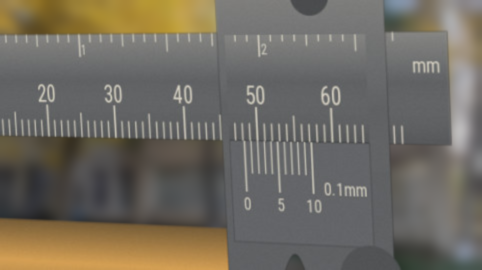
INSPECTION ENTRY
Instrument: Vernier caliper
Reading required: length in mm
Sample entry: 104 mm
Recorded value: 48.2 mm
